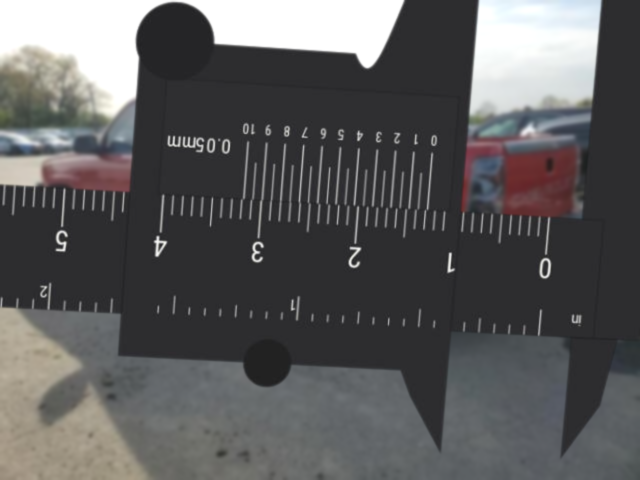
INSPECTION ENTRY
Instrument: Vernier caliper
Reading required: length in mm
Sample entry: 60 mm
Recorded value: 12.8 mm
